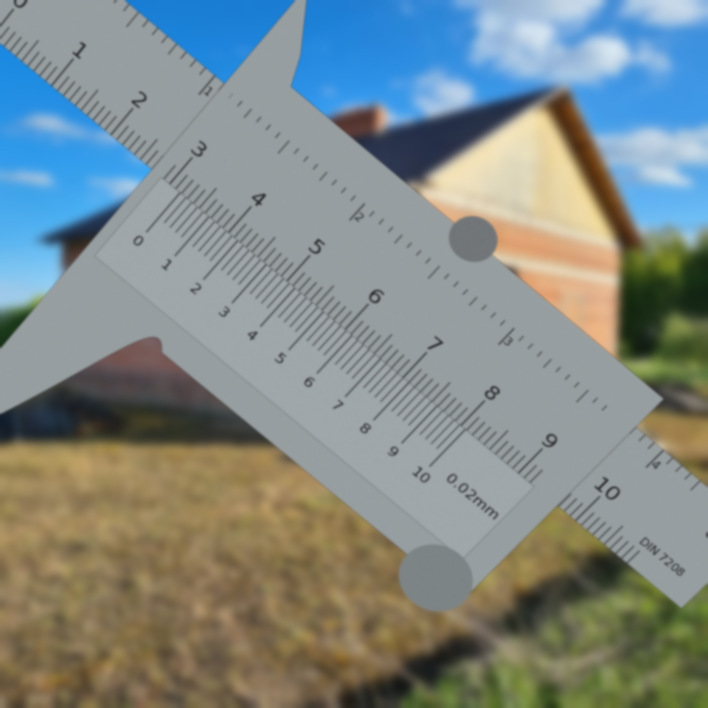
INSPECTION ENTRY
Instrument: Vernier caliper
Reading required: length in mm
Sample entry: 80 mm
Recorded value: 31.8 mm
